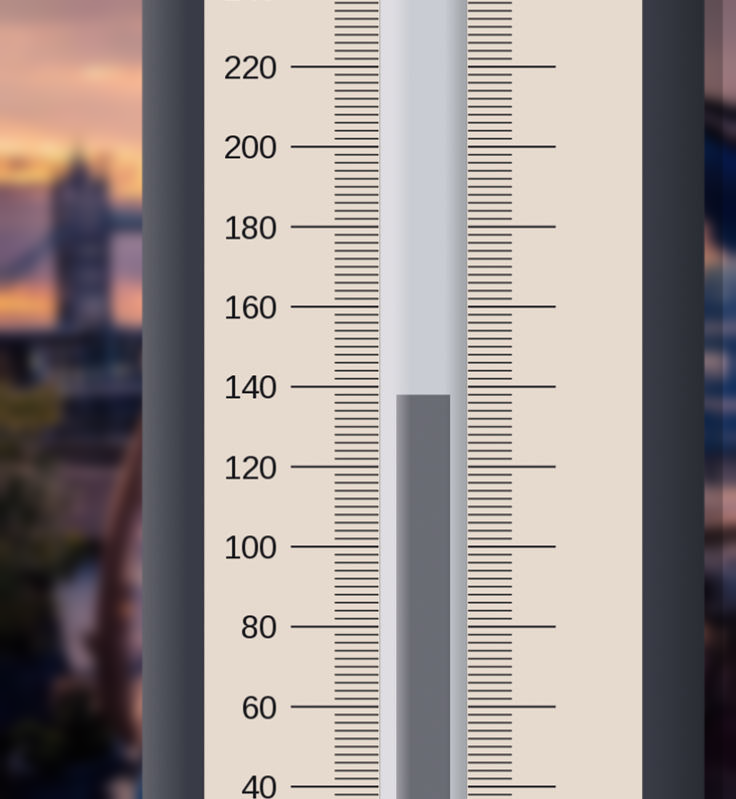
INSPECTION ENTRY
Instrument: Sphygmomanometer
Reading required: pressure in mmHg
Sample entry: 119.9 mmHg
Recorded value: 138 mmHg
